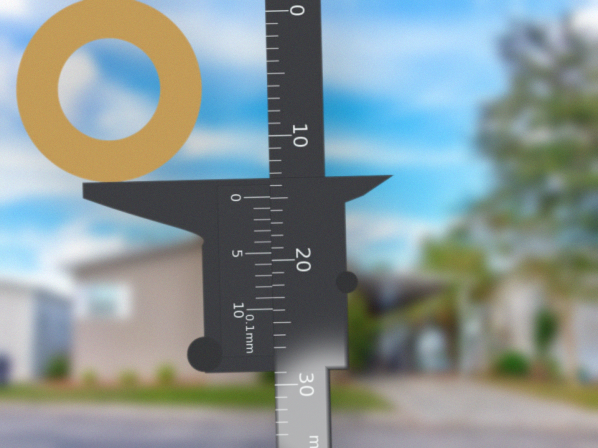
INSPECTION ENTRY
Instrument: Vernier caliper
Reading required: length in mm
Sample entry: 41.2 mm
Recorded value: 14.9 mm
